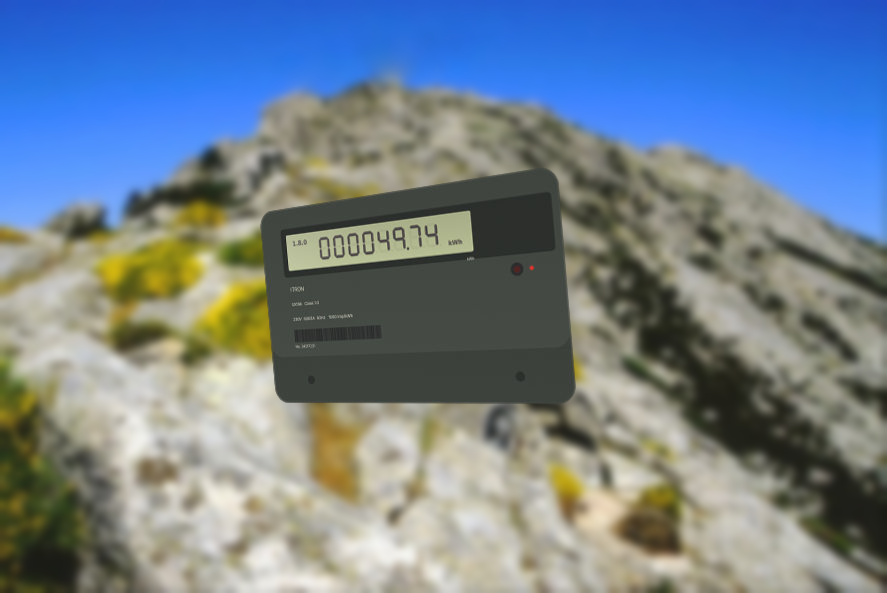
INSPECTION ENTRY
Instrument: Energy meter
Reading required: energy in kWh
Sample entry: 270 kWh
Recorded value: 49.74 kWh
